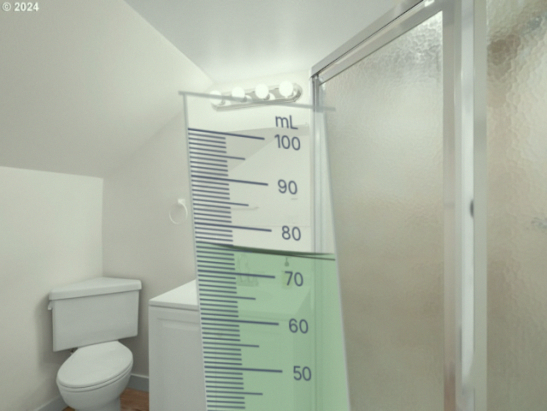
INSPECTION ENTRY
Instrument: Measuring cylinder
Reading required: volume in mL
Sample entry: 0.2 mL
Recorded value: 75 mL
